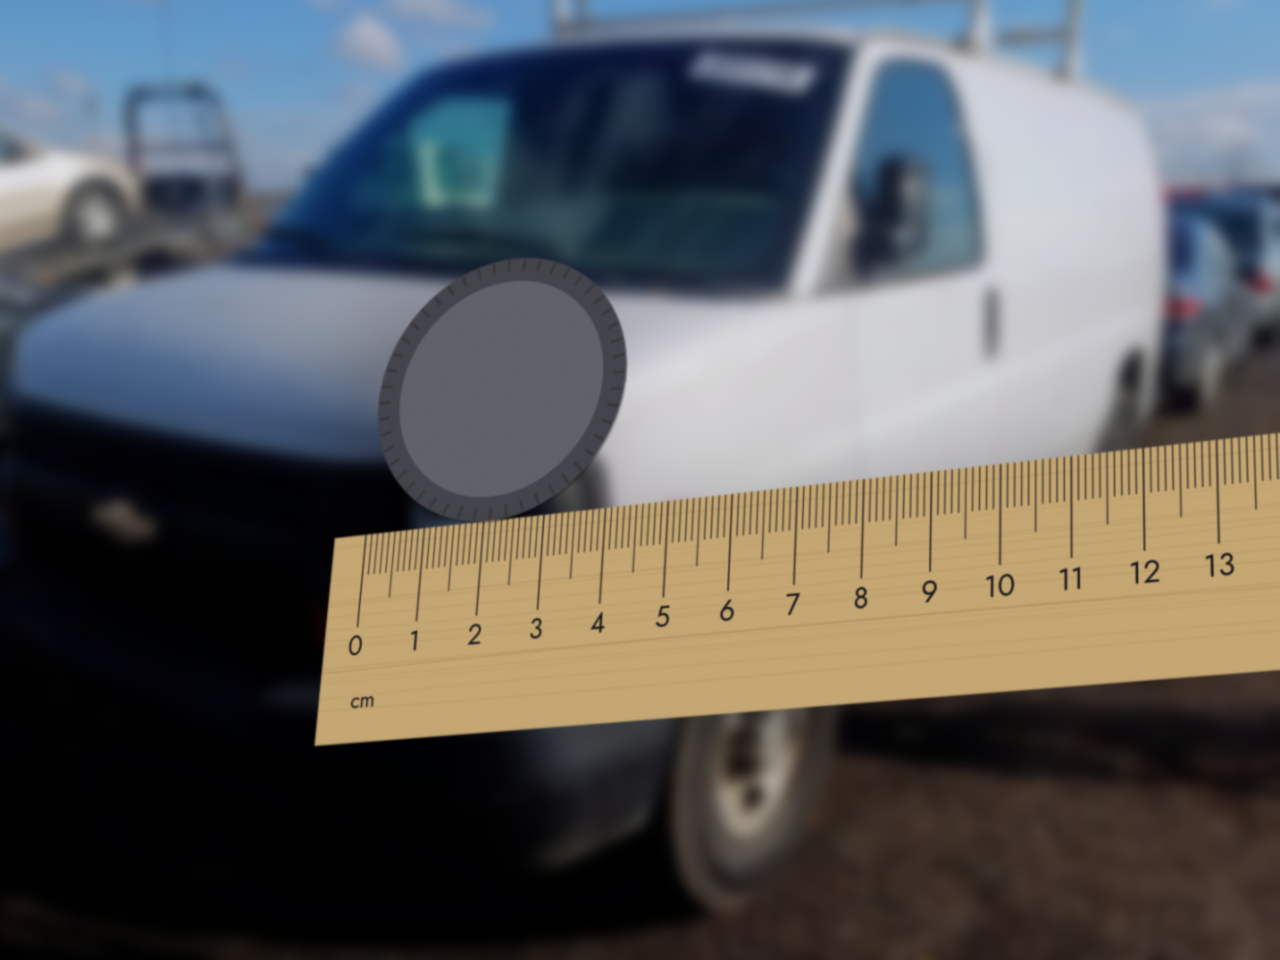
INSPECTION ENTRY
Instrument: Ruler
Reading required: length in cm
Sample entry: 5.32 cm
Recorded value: 4.2 cm
